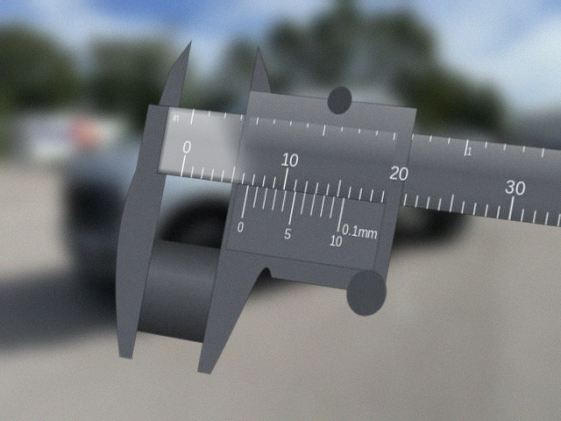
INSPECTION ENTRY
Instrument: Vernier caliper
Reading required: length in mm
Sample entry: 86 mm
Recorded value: 6.6 mm
